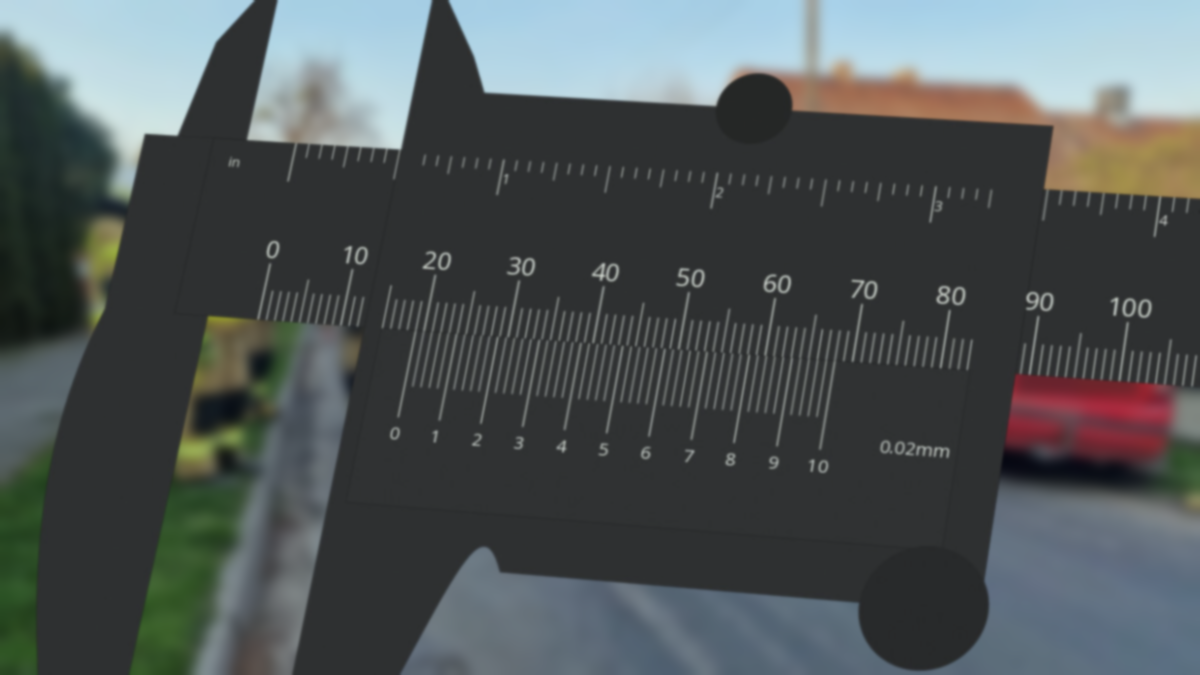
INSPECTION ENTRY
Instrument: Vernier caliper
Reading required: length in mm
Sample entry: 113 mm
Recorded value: 19.0 mm
